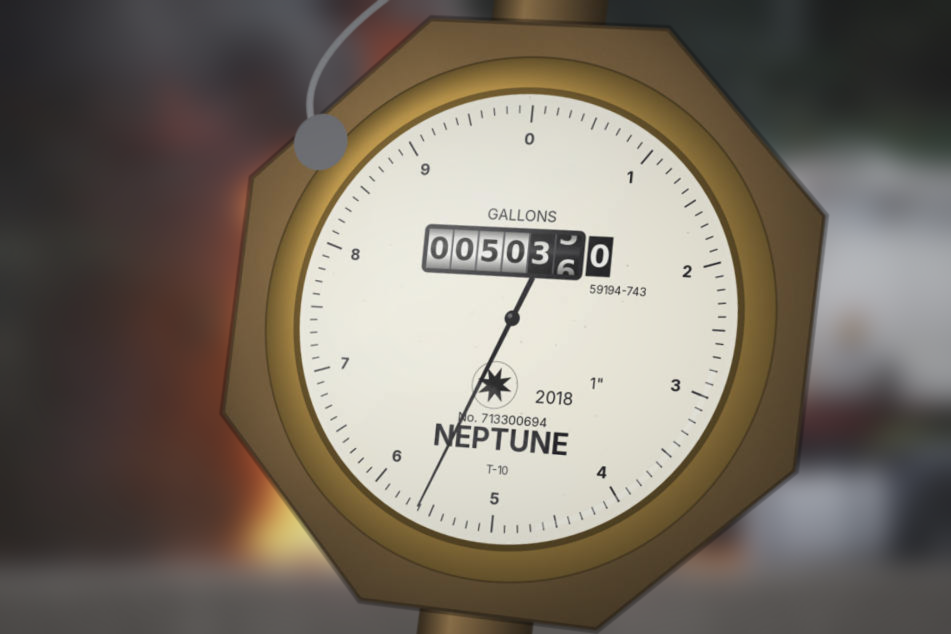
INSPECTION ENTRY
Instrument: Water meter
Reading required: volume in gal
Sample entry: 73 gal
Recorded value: 50355.6 gal
